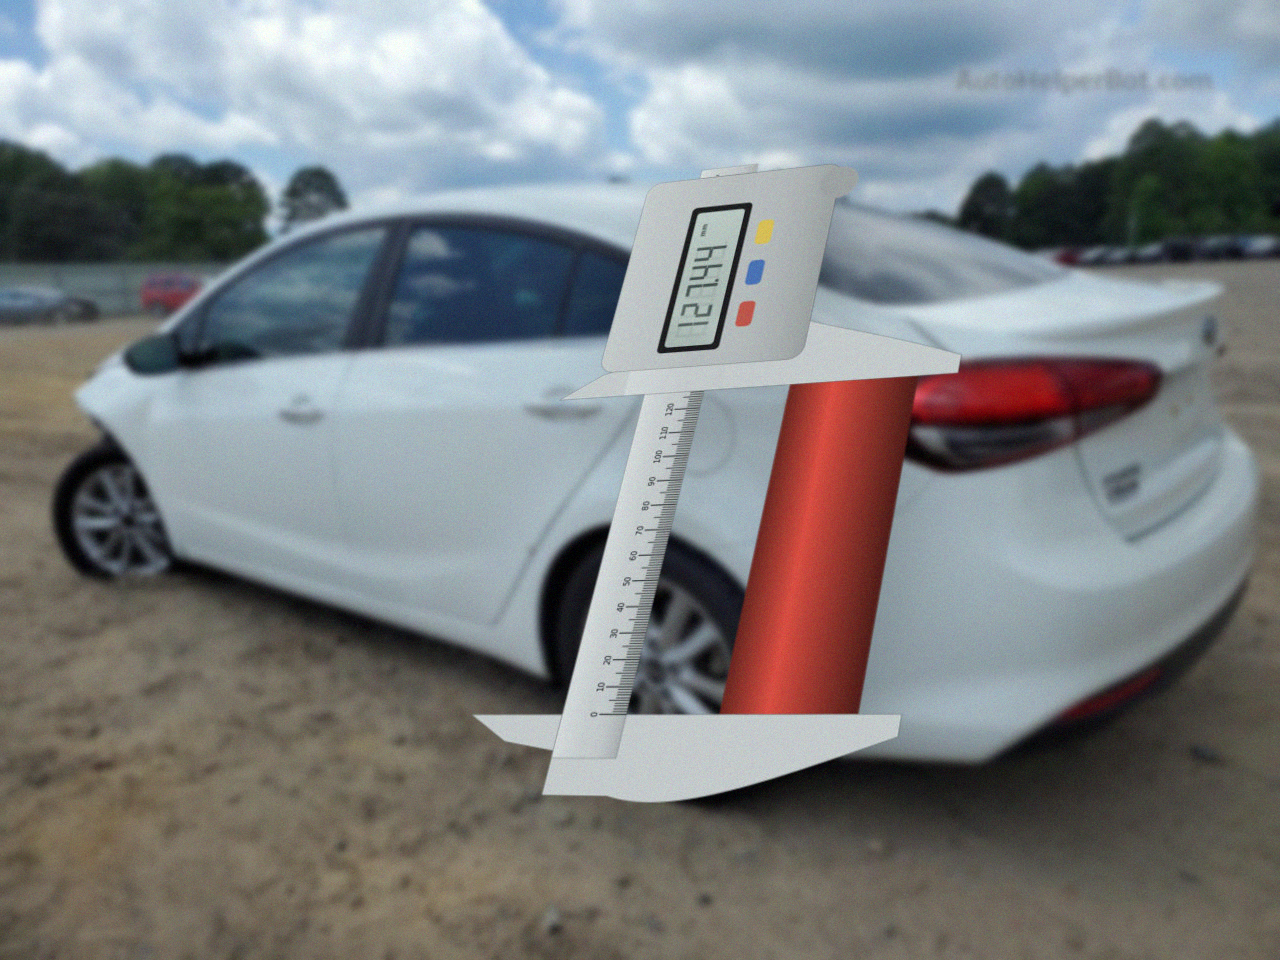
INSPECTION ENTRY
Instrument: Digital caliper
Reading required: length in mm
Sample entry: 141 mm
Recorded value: 127.44 mm
